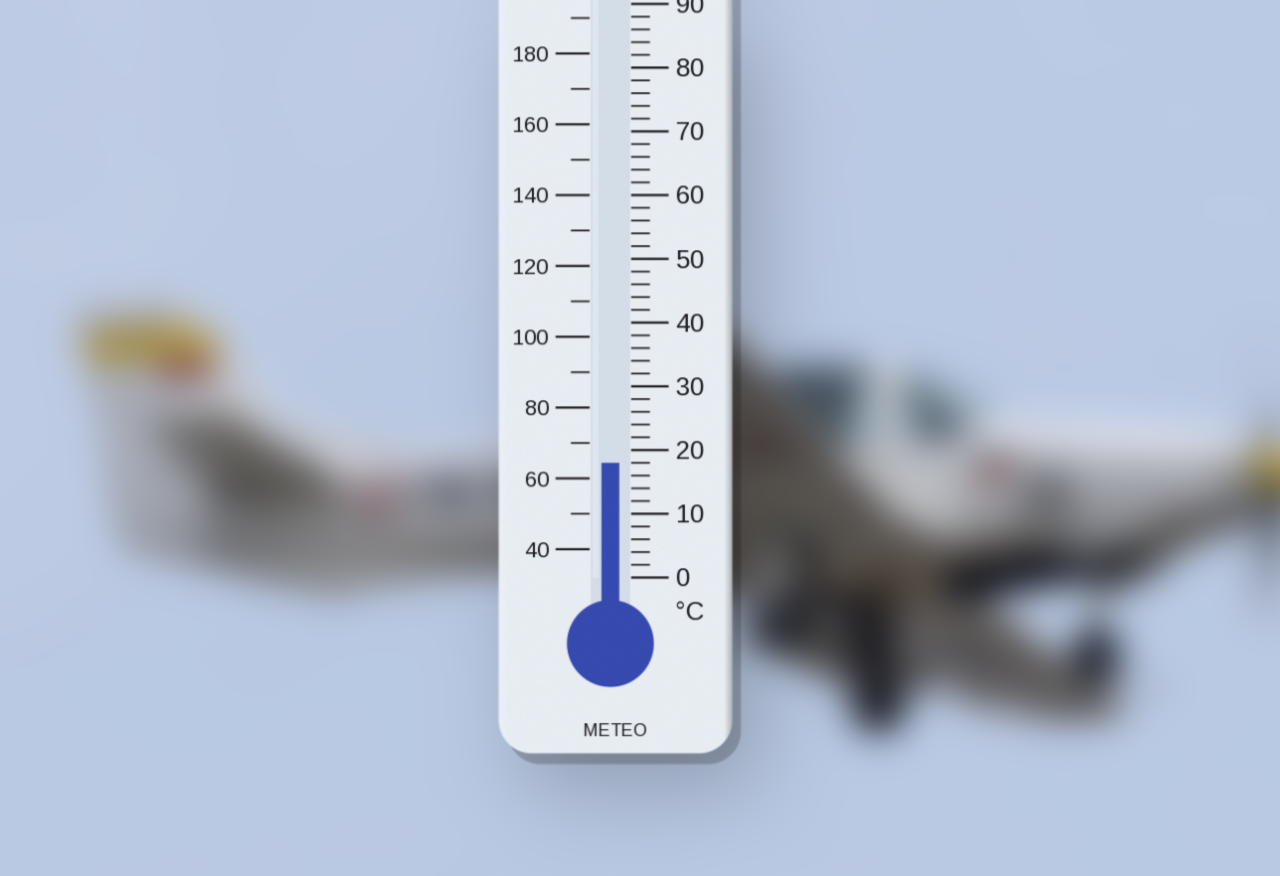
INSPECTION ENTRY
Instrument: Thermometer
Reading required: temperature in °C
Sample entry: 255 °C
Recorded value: 18 °C
